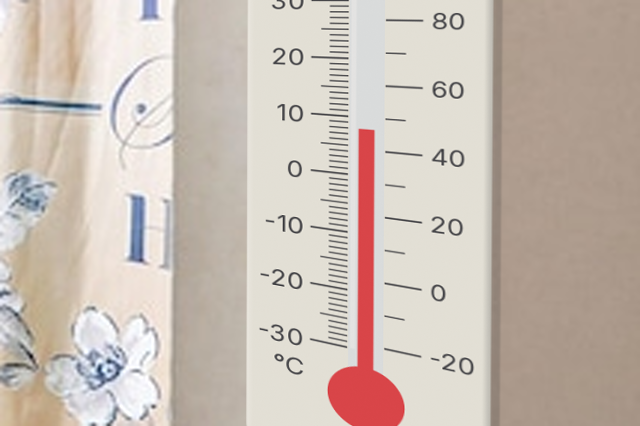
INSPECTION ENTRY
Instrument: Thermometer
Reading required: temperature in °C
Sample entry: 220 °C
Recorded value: 8 °C
